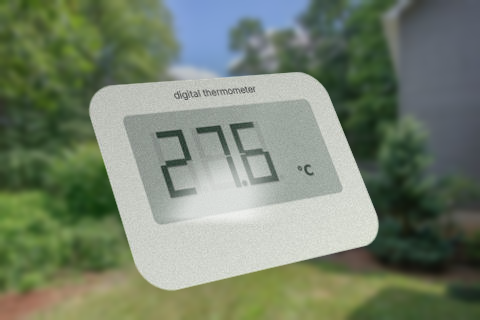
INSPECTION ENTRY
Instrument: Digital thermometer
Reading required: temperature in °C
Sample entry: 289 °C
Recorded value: 27.6 °C
